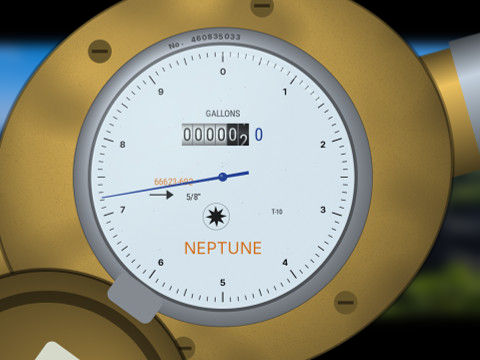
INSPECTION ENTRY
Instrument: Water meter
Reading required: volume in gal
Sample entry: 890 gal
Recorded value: 17.2 gal
